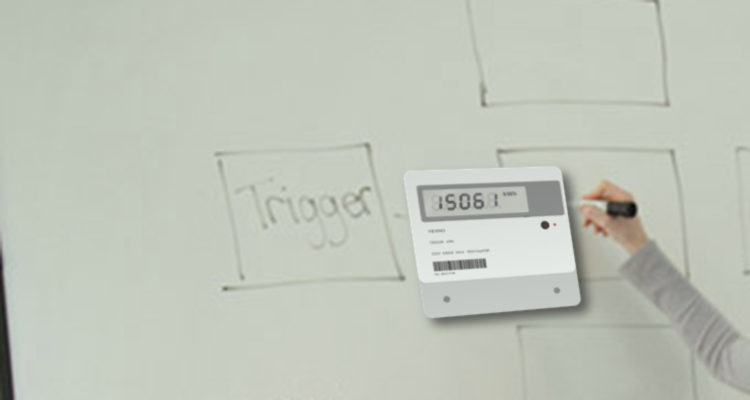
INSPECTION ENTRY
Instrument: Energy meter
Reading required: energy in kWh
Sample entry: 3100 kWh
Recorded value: 15061 kWh
